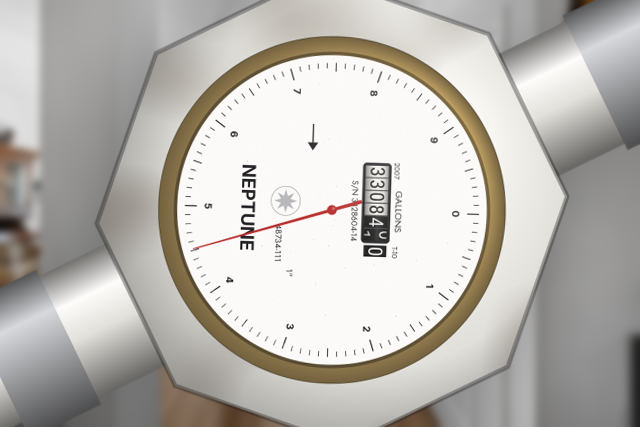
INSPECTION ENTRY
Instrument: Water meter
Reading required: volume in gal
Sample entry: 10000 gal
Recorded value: 3308404.5 gal
